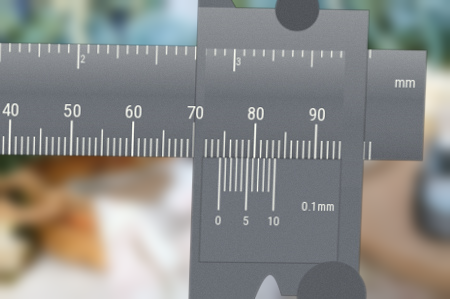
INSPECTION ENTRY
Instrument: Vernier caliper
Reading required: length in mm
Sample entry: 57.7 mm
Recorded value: 74.4 mm
